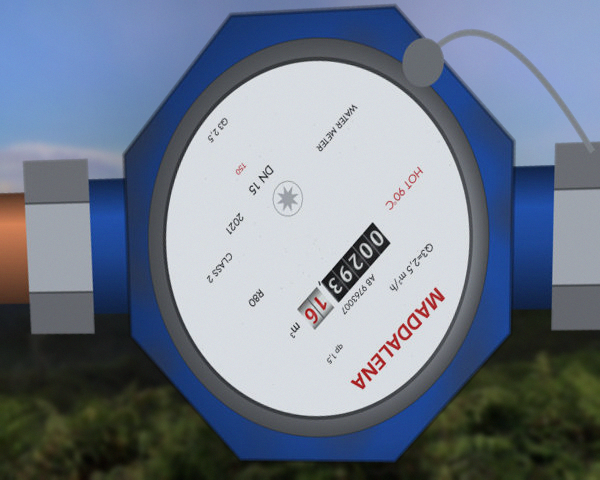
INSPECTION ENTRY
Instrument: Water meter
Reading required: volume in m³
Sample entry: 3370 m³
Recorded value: 293.16 m³
